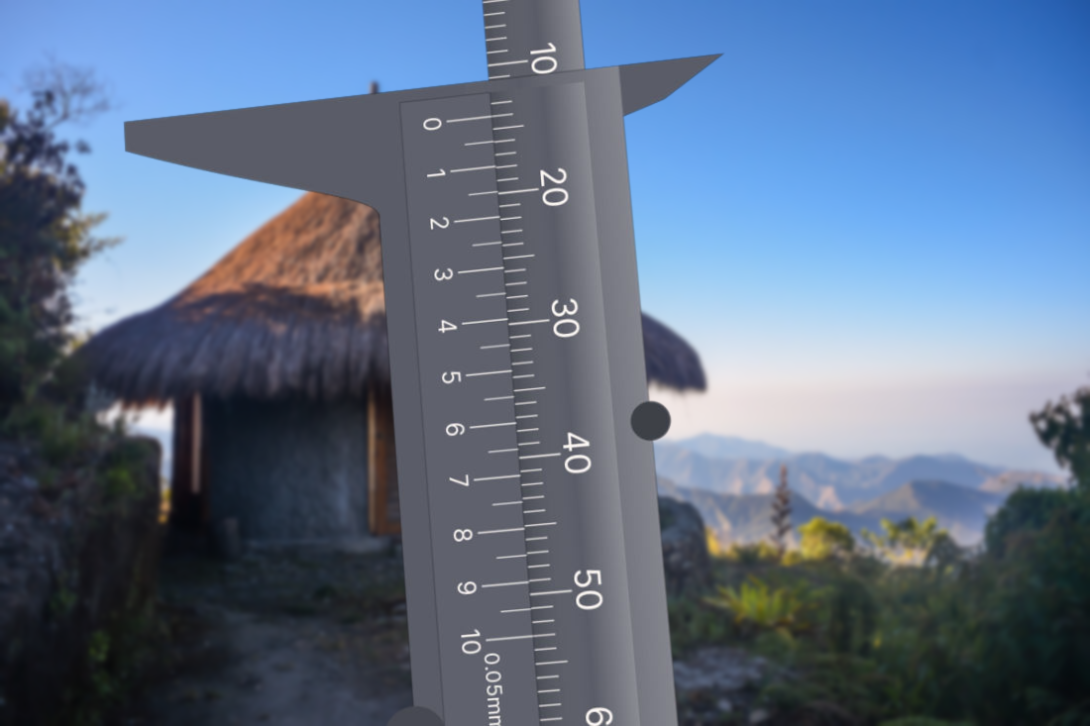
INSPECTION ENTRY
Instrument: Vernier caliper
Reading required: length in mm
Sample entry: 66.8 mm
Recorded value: 14.0 mm
